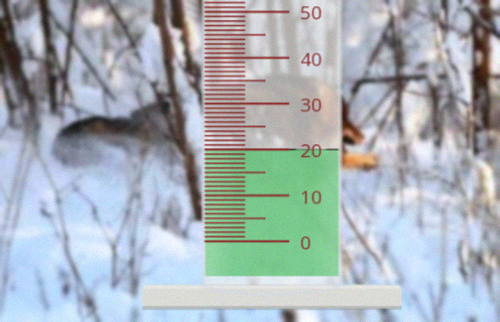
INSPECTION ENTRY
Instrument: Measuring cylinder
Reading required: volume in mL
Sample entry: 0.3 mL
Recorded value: 20 mL
